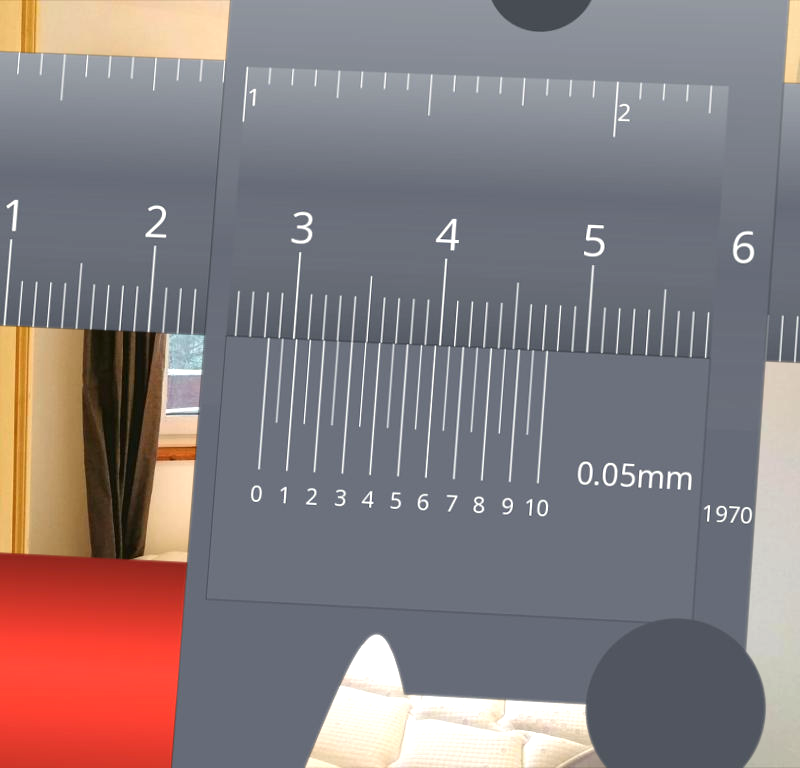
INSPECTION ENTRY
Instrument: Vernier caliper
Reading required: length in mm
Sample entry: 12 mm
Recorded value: 28.3 mm
